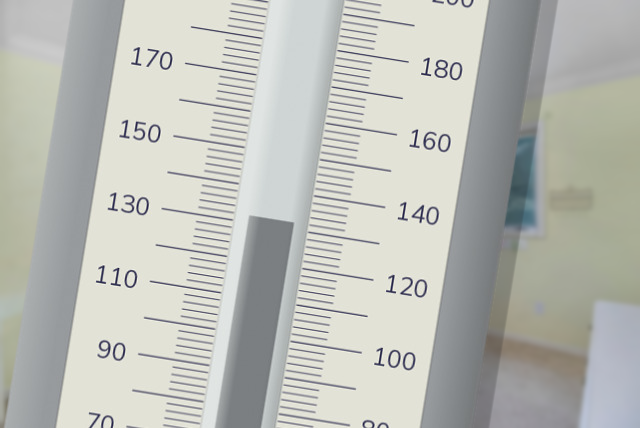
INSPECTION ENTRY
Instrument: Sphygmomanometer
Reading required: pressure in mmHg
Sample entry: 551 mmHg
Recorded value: 132 mmHg
